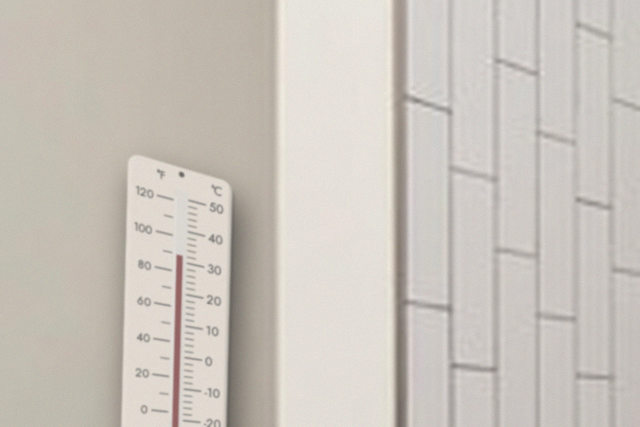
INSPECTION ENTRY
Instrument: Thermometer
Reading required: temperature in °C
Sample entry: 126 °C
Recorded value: 32 °C
